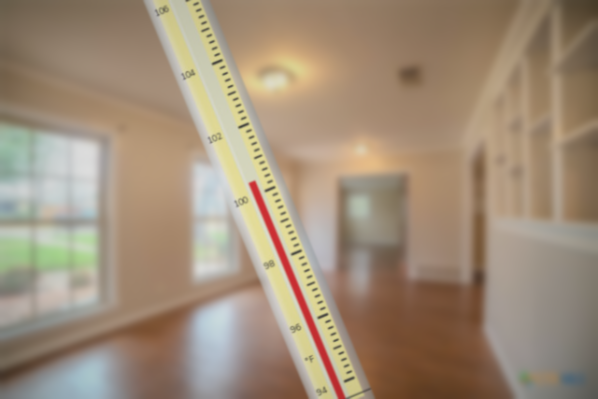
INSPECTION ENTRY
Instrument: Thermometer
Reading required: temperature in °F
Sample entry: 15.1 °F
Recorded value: 100.4 °F
